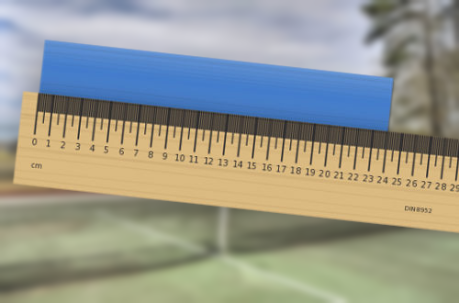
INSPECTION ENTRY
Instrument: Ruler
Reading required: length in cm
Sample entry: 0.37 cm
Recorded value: 24 cm
